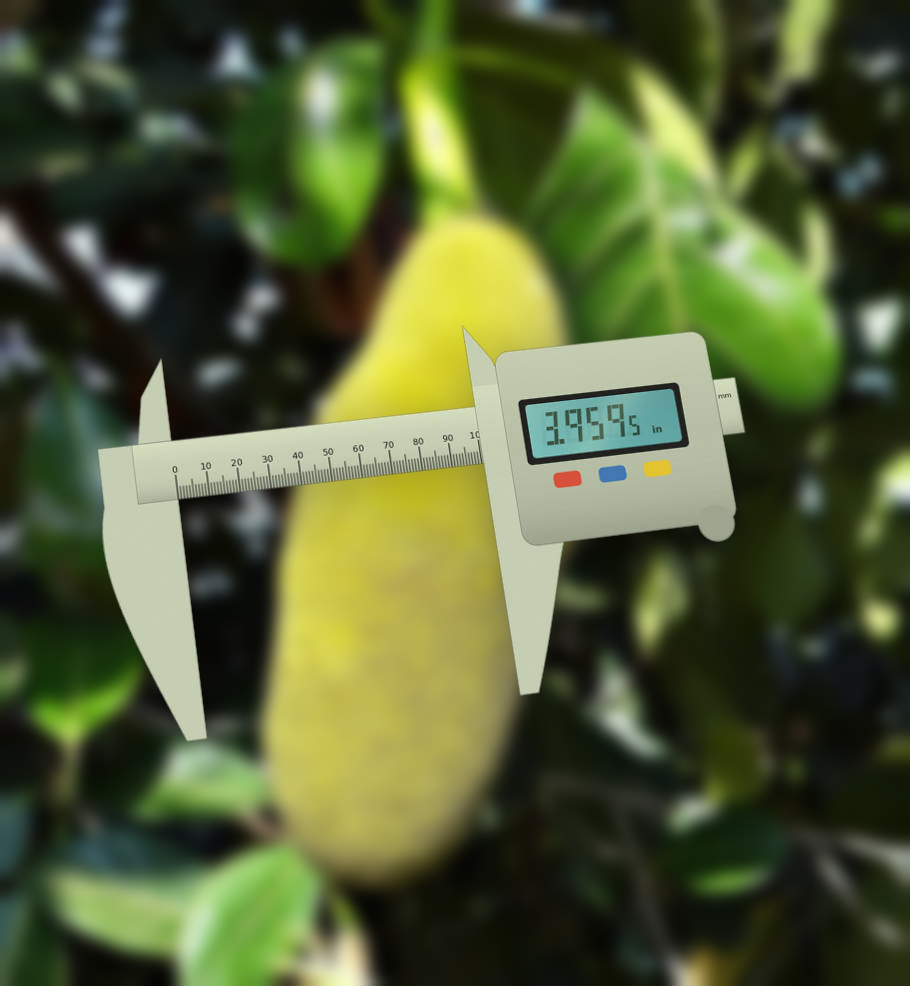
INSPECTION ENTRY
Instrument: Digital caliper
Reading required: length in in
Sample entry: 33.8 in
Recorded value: 3.9595 in
